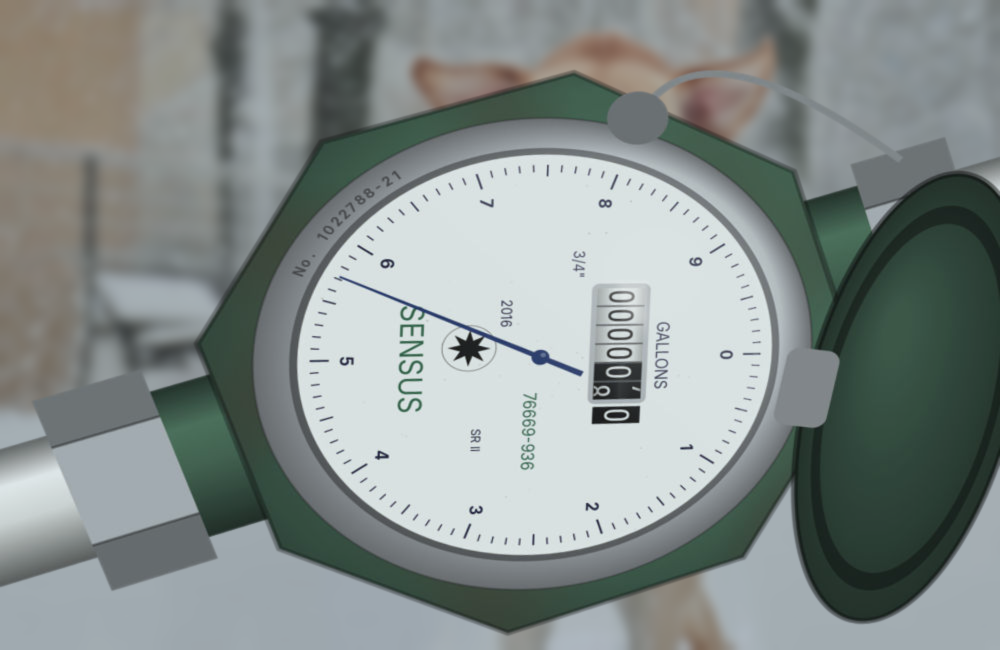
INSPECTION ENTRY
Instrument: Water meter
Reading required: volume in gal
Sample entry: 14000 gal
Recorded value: 75.7 gal
